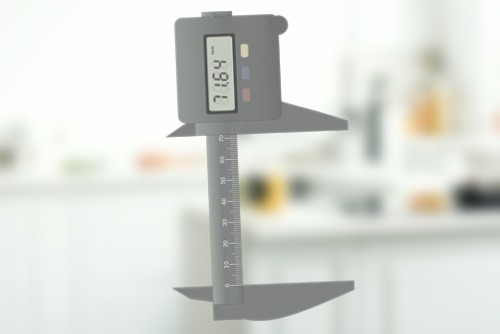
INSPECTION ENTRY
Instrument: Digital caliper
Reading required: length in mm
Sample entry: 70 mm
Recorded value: 71.64 mm
